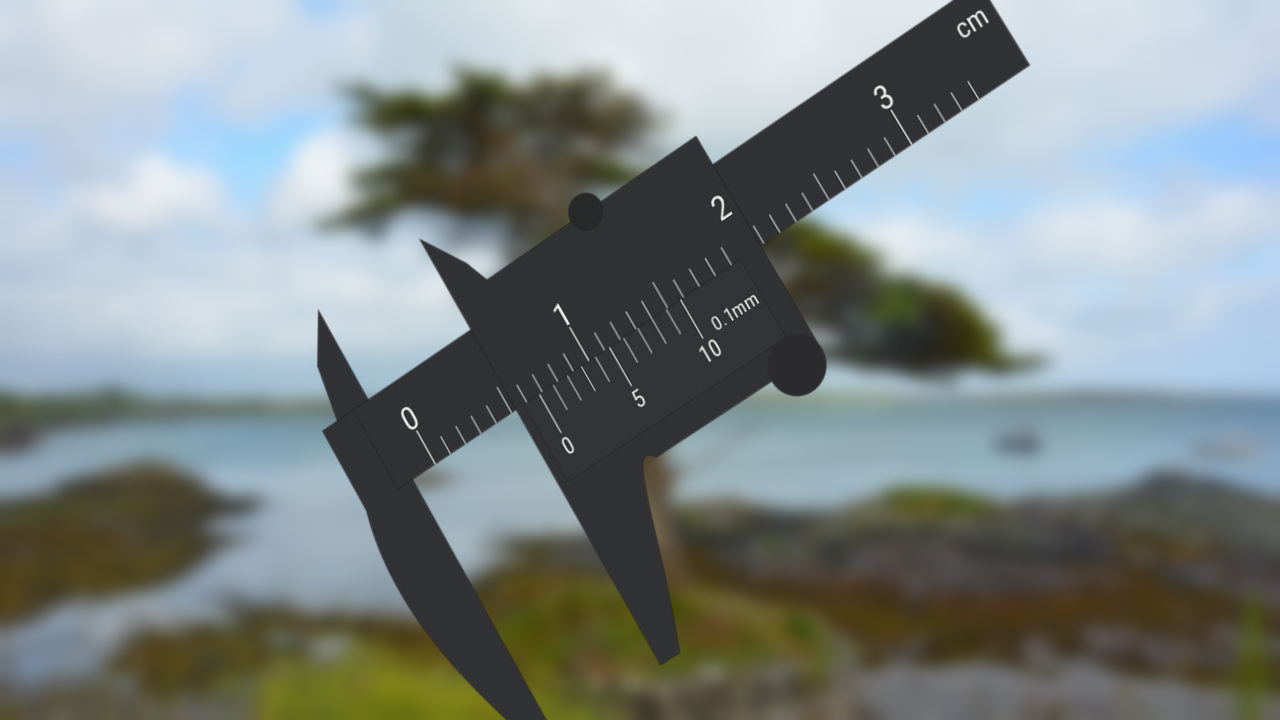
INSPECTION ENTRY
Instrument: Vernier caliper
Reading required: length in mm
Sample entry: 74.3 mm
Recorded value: 6.8 mm
